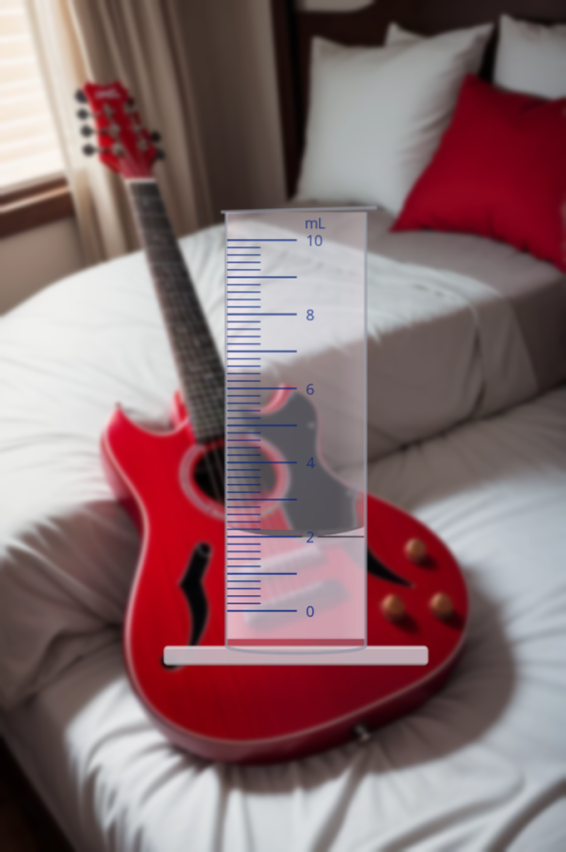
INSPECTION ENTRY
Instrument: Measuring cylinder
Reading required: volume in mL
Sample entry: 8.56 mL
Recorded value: 2 mL
